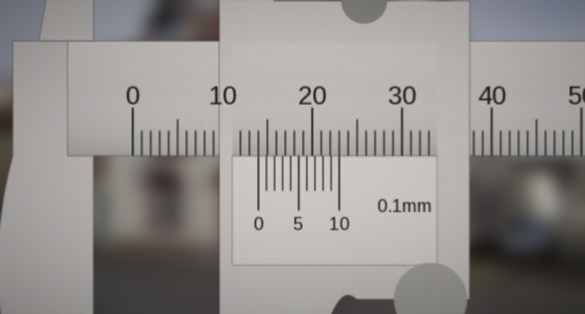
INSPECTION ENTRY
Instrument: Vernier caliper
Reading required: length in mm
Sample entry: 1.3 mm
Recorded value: 14.0 mm
